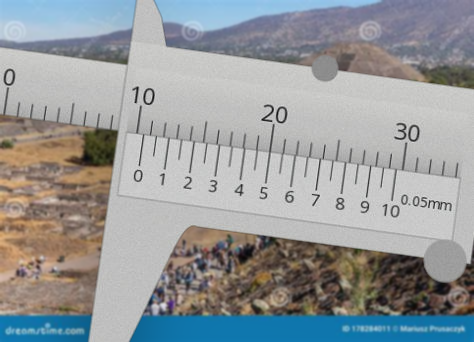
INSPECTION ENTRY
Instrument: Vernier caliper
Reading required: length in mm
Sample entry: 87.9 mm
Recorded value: 10.5 mm
